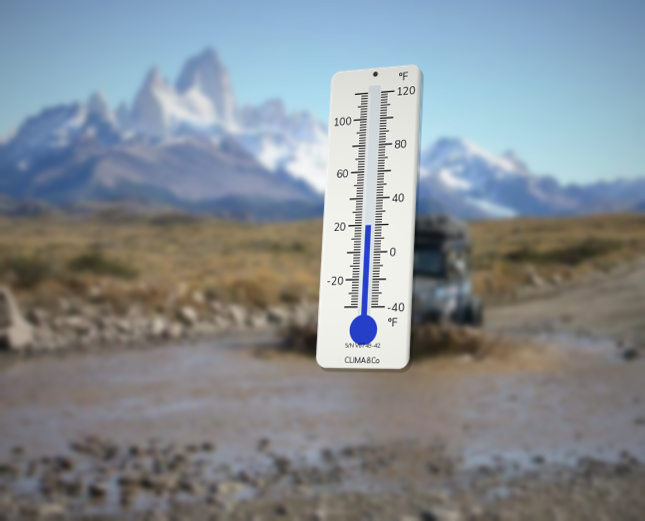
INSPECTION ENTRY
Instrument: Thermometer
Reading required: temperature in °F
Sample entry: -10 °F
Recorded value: 20 °F
